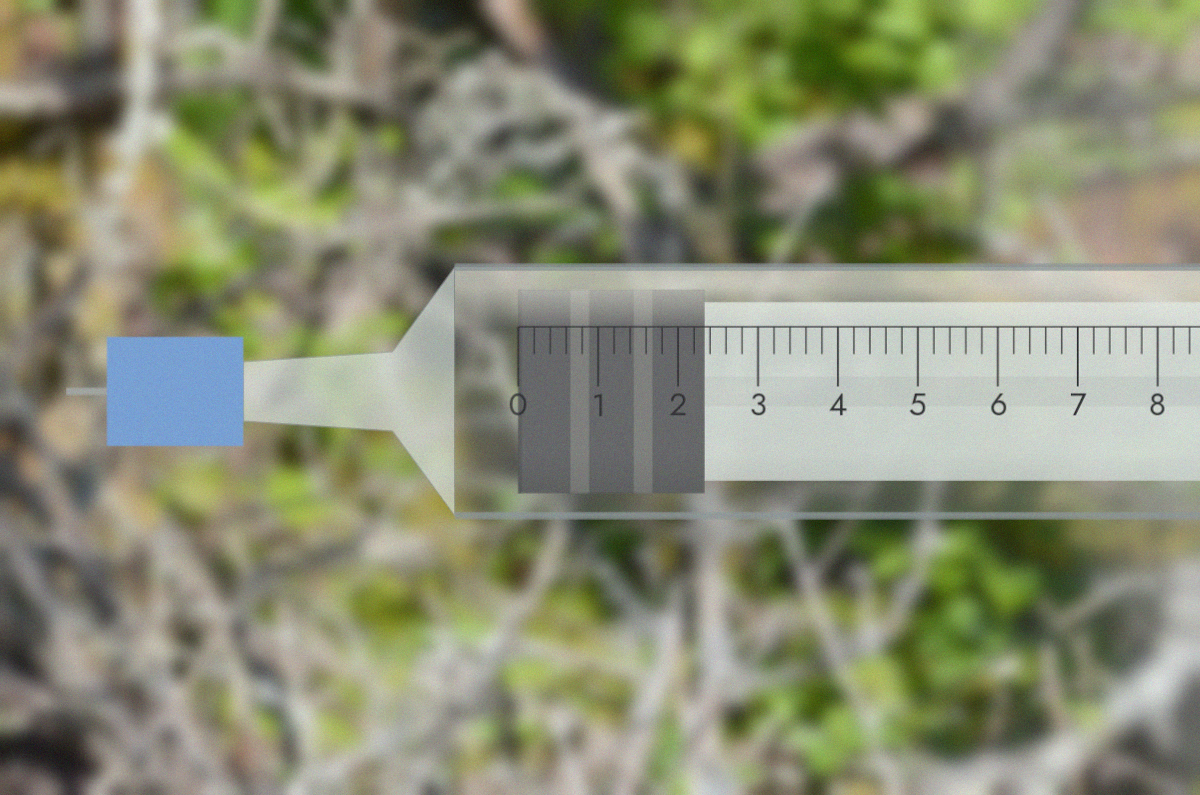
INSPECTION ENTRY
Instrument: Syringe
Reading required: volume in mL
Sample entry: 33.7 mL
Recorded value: 0 mL
